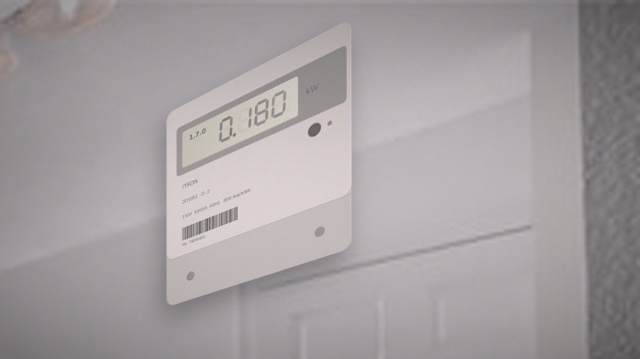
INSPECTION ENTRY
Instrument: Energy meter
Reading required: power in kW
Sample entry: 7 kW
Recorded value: 0.180 kW
